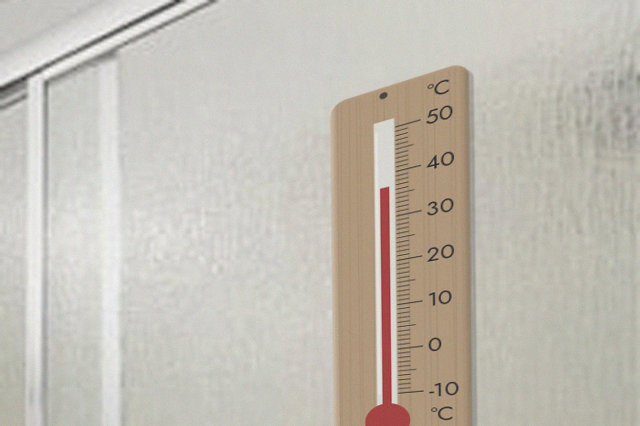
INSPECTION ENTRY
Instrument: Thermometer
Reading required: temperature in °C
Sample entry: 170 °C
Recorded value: 37 °C
